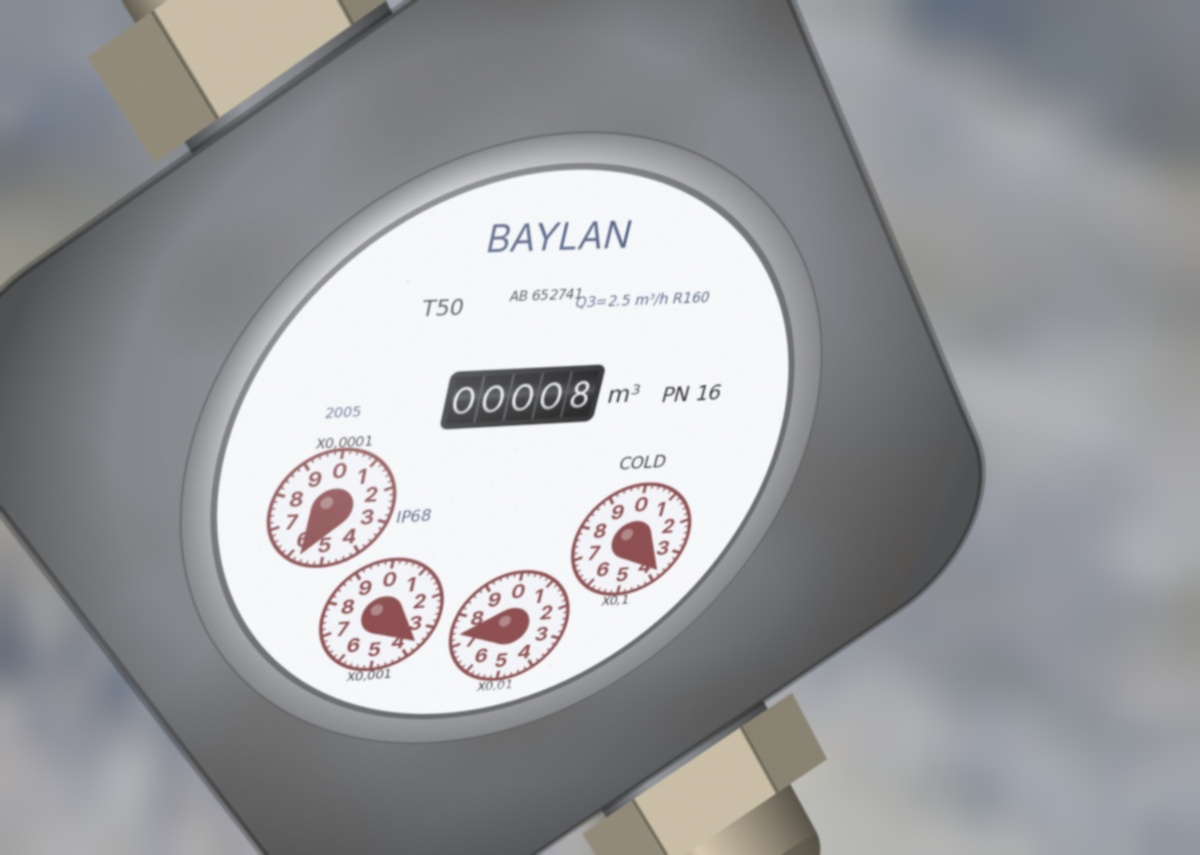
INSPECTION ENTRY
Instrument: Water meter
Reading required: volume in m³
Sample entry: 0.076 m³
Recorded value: 8.3735 m³
